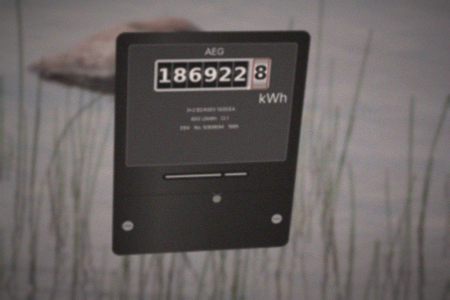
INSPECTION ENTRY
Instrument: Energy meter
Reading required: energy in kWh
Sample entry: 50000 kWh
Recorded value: 186922.8 kWh
